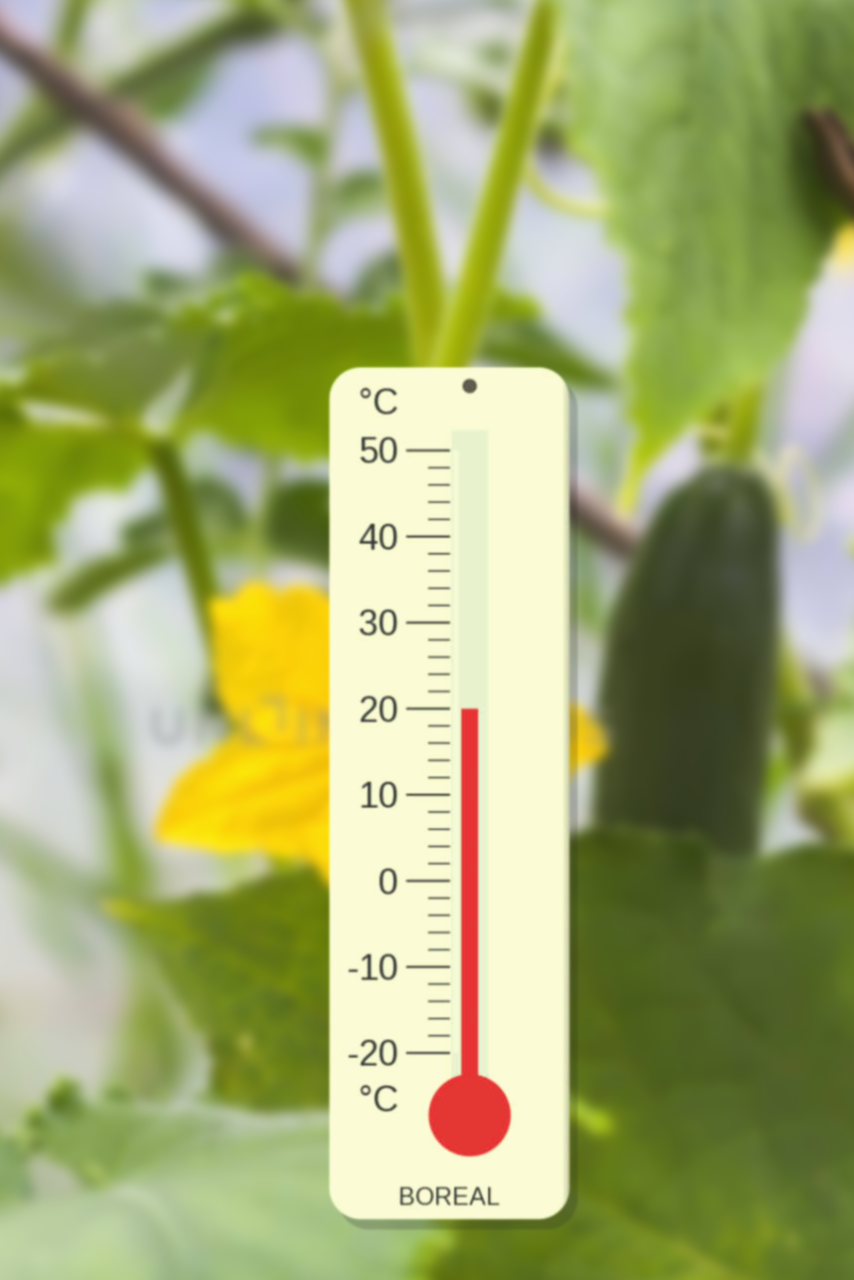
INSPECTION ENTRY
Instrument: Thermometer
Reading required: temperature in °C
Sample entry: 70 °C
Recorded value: 20 °C
